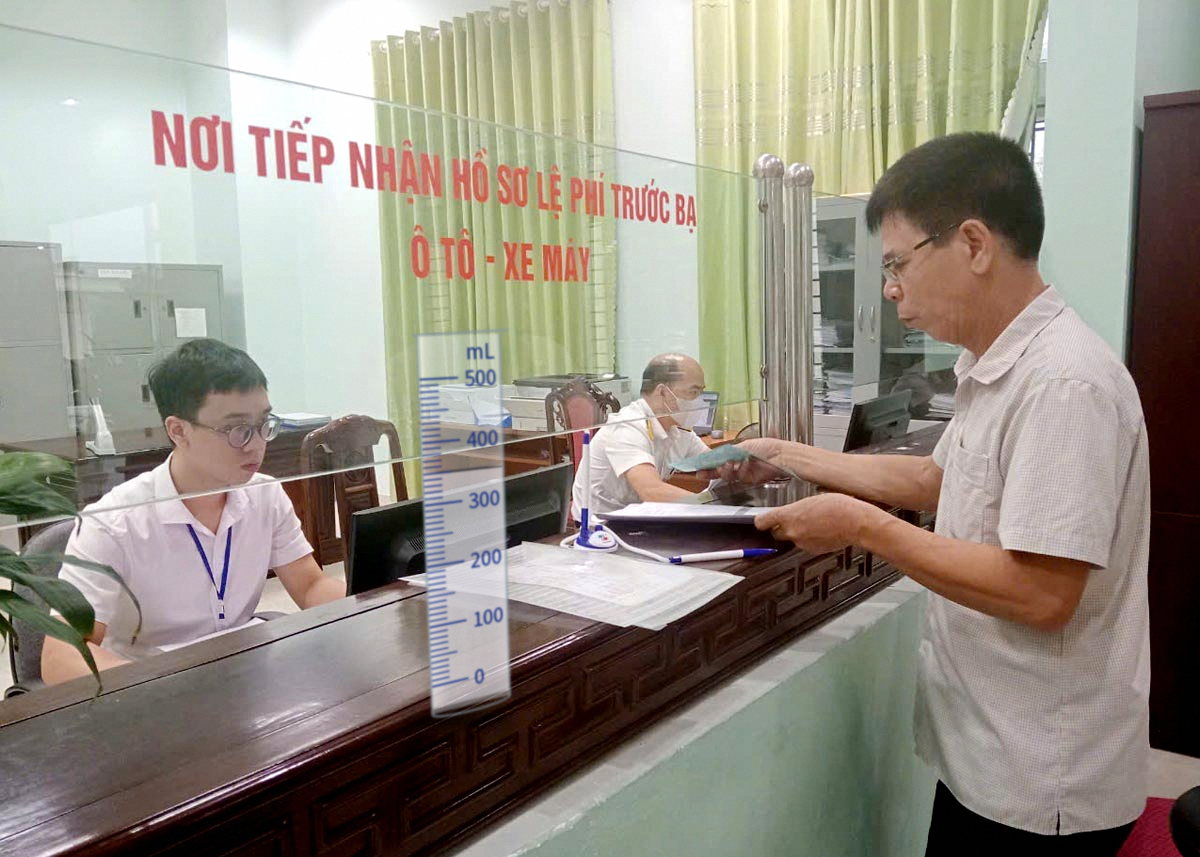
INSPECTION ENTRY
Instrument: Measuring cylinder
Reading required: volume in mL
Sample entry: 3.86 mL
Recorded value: 350 mL
